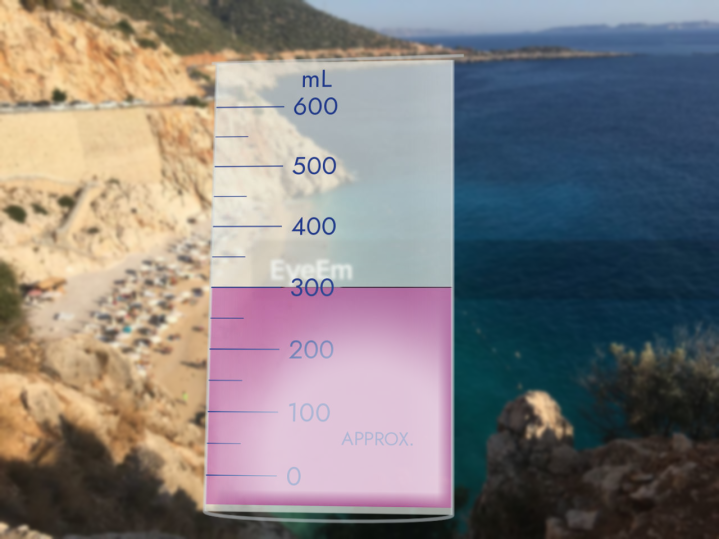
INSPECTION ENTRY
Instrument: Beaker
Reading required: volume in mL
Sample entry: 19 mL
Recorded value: 300 mL
